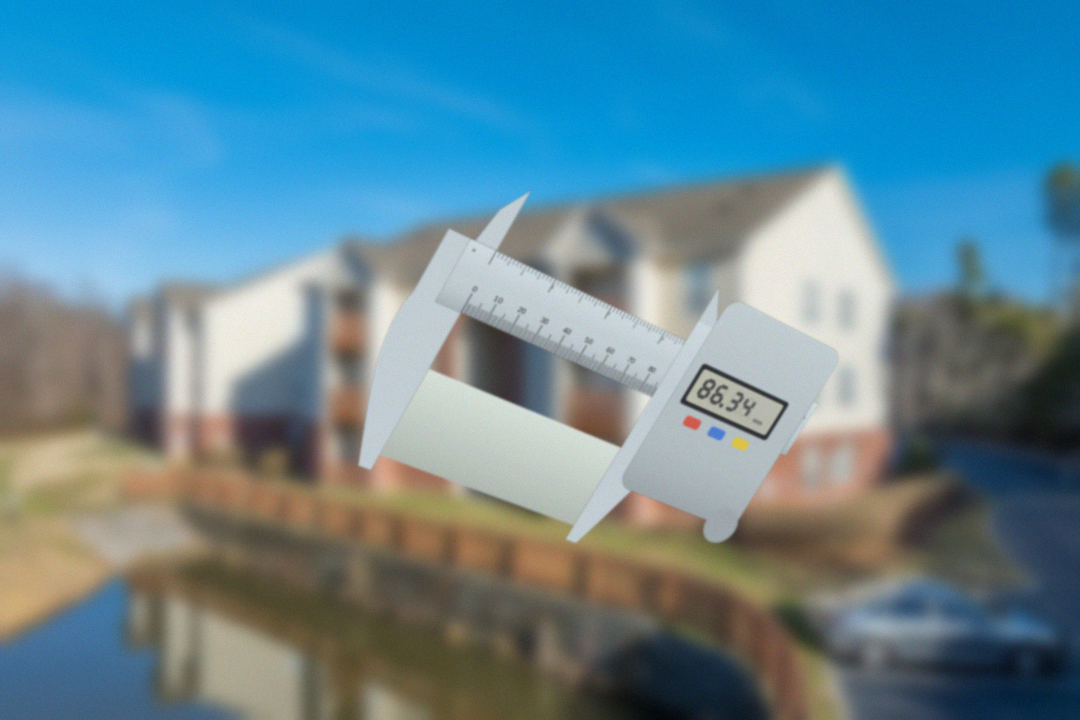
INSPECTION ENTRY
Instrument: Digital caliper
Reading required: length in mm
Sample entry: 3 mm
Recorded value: 86.34 mm
